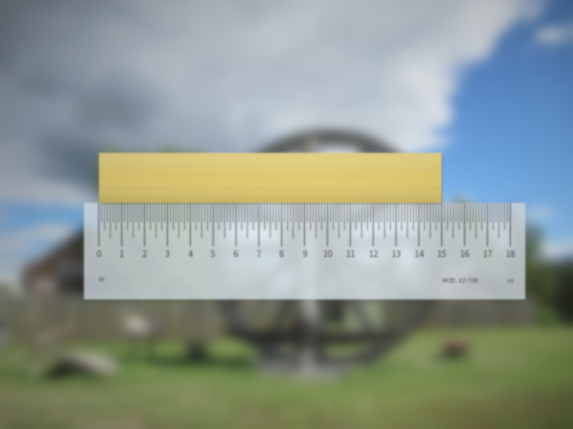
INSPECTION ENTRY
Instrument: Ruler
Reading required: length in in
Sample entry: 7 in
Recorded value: 15 in
